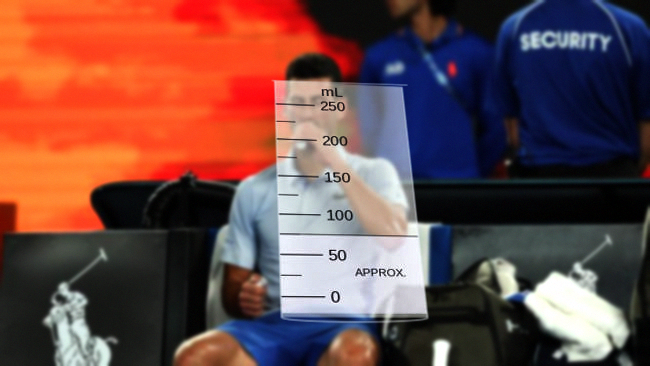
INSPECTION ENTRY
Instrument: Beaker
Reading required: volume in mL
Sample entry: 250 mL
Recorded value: 75 mL
